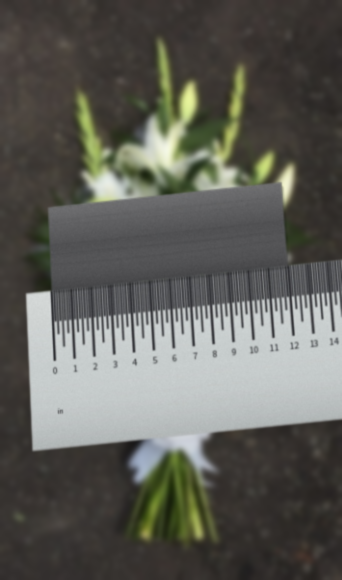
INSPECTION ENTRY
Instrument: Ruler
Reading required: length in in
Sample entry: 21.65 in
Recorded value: 12 in
